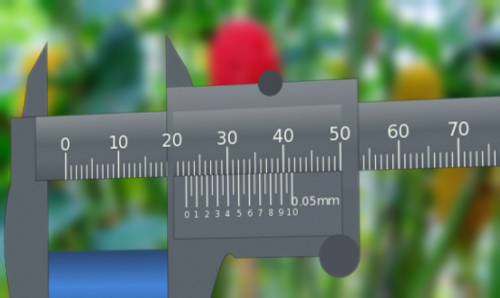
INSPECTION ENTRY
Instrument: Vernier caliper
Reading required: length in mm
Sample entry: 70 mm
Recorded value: 22.5 mm
